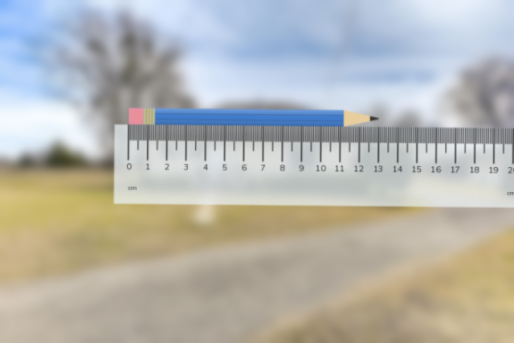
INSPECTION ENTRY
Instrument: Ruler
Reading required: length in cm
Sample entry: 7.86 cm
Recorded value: 13 cm
